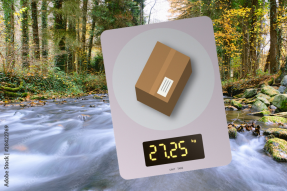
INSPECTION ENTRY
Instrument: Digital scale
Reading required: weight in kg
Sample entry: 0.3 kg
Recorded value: 27.25 kg
